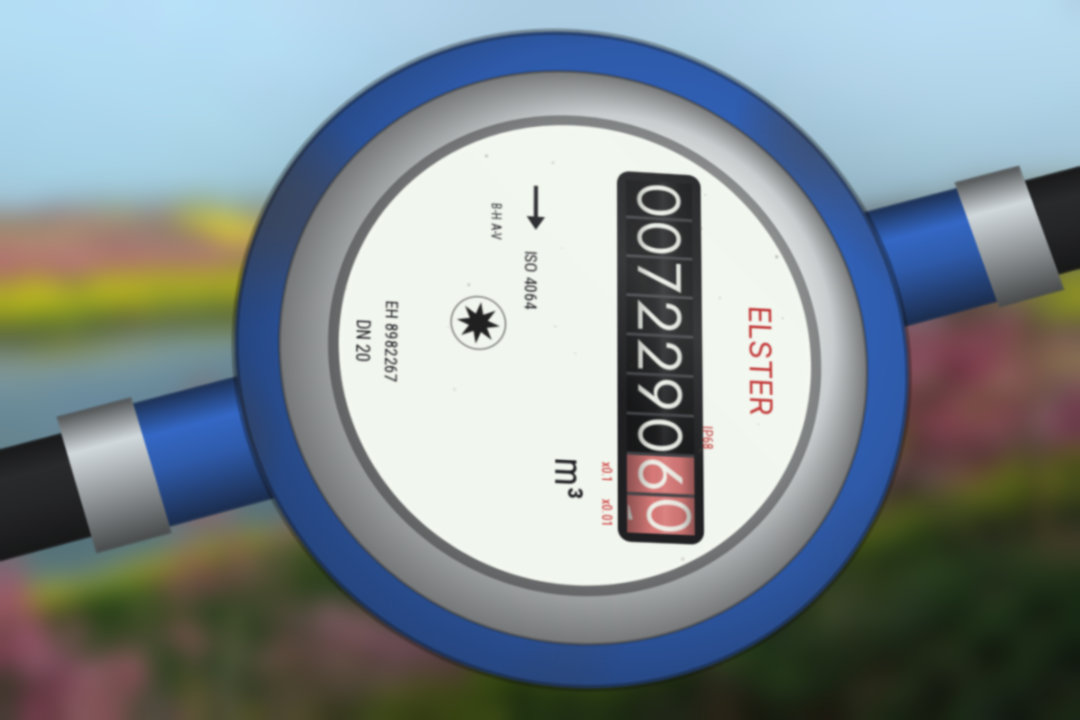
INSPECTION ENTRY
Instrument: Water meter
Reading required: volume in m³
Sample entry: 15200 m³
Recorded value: 72290.60 m³
